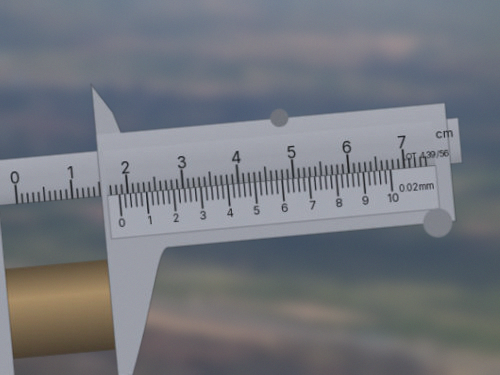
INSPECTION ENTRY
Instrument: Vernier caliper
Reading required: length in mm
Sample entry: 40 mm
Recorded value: 18.5 mm
